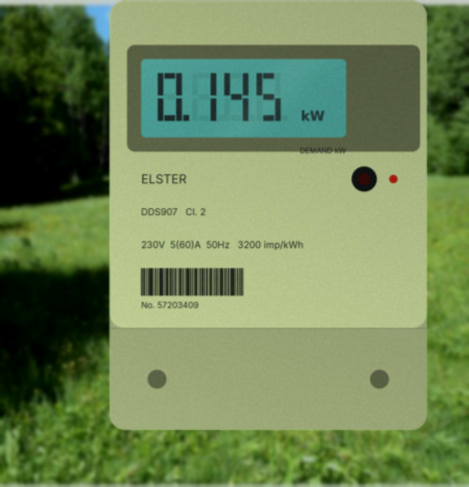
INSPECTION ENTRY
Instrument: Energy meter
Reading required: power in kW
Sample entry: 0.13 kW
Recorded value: 0.145 kW
